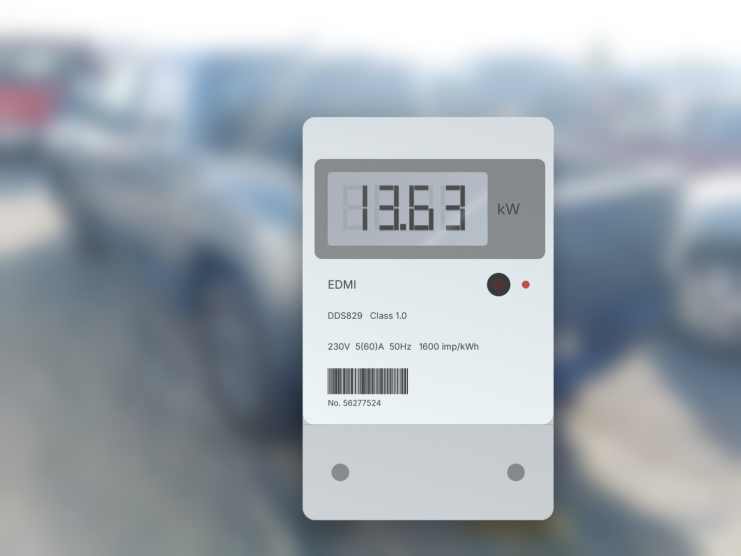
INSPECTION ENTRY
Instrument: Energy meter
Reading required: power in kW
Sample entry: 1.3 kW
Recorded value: 13.63 kW
